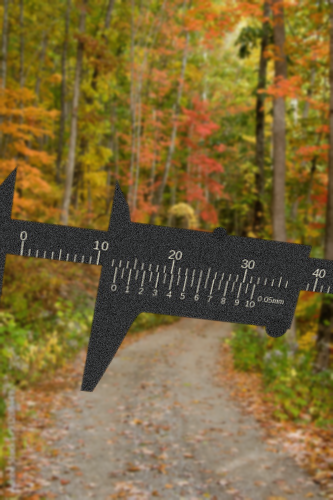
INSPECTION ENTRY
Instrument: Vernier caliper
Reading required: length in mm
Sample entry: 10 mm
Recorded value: 12.6 mm
